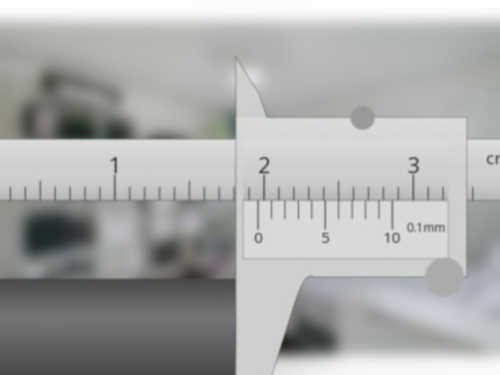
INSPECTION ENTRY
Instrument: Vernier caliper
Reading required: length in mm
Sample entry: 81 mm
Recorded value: 19.6 mm
